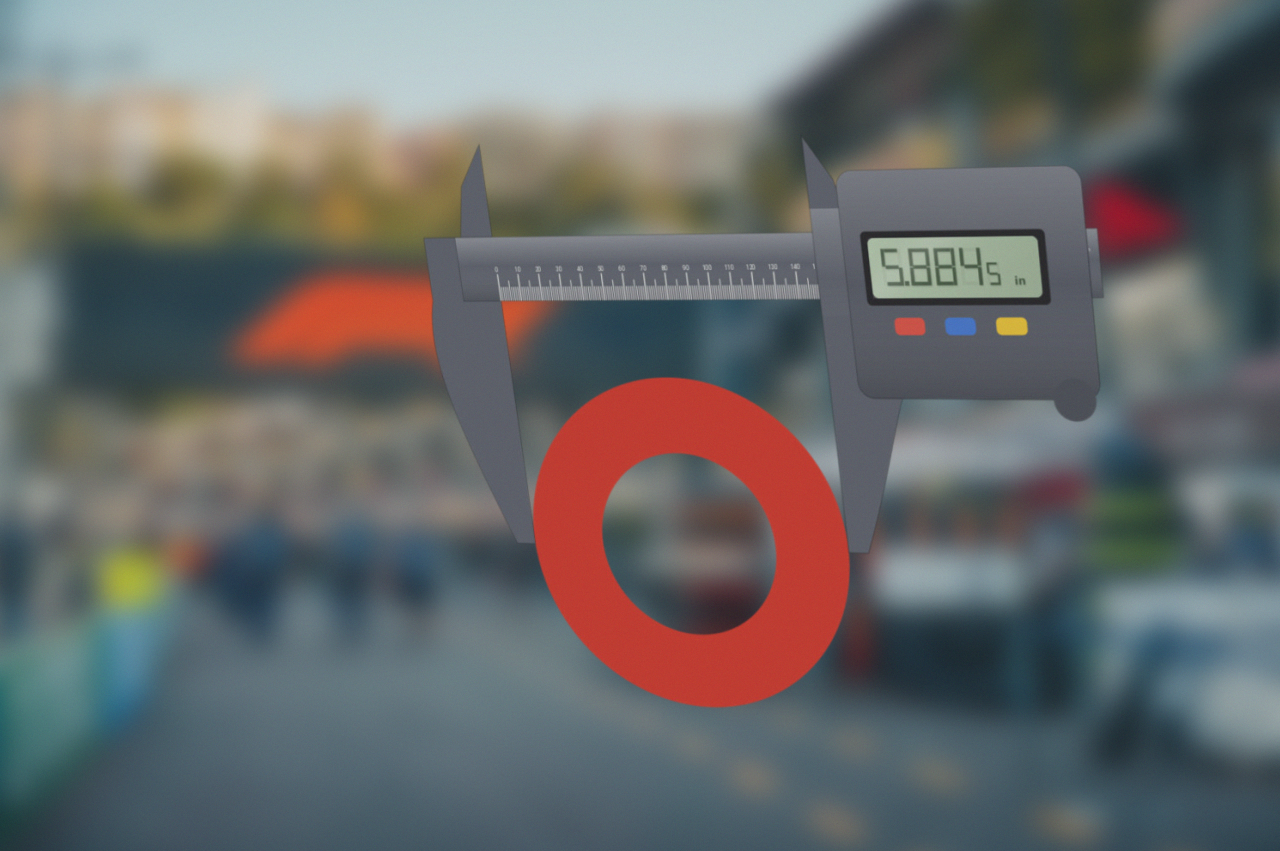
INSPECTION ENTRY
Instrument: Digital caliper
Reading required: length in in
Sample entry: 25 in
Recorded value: 5.8845 in
